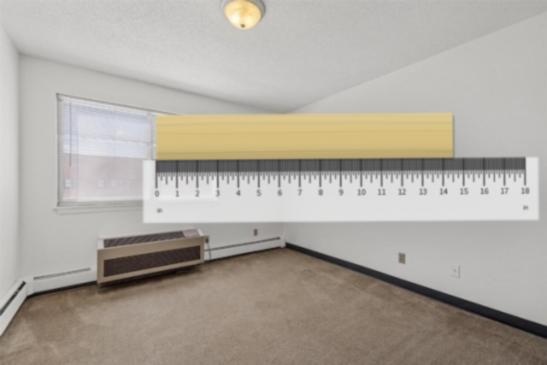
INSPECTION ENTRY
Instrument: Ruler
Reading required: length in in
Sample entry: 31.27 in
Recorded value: 14.5 in
